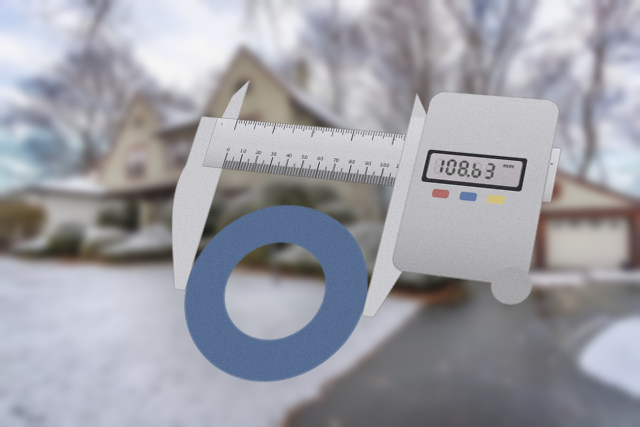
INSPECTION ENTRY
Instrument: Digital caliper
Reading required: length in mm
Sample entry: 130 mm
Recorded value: 108.63 mm
